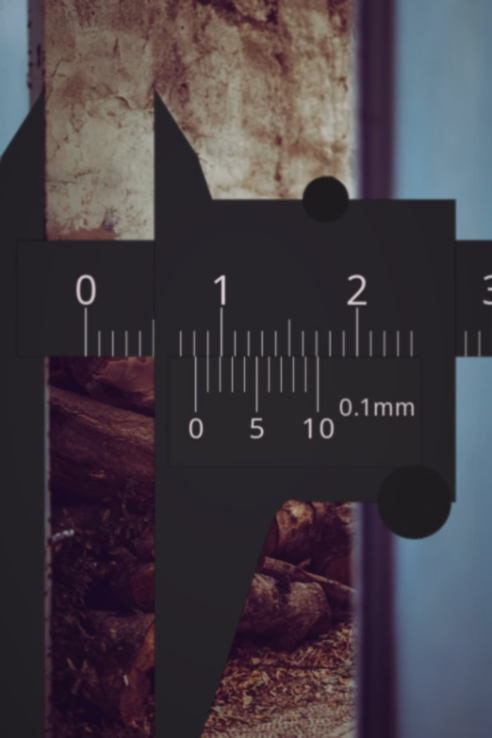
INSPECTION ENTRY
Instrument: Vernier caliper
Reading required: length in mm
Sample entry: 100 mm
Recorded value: 8.1 mm
